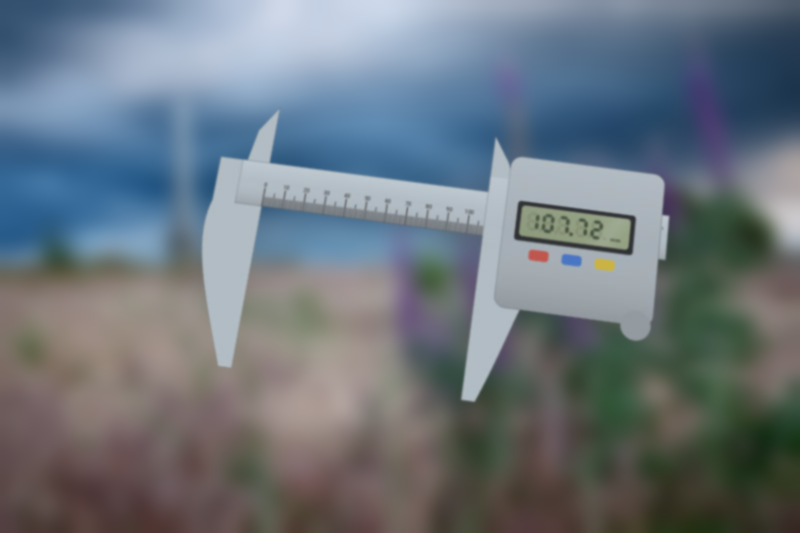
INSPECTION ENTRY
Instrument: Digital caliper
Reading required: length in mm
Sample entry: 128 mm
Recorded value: 107.72 mm
